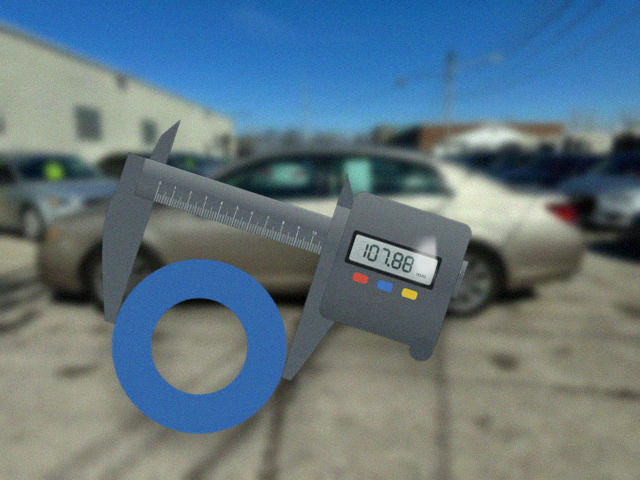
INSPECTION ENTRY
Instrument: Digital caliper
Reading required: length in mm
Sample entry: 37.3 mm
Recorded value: 107.88 mm
